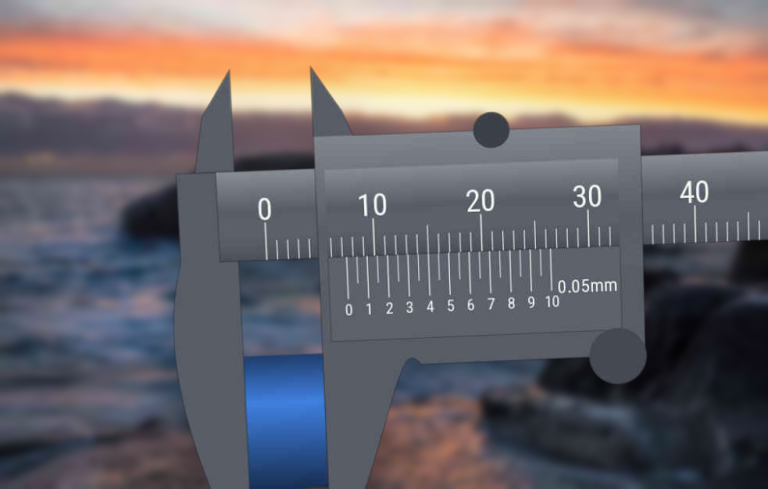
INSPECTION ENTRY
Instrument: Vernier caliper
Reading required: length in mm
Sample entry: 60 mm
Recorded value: 7.4 mm
